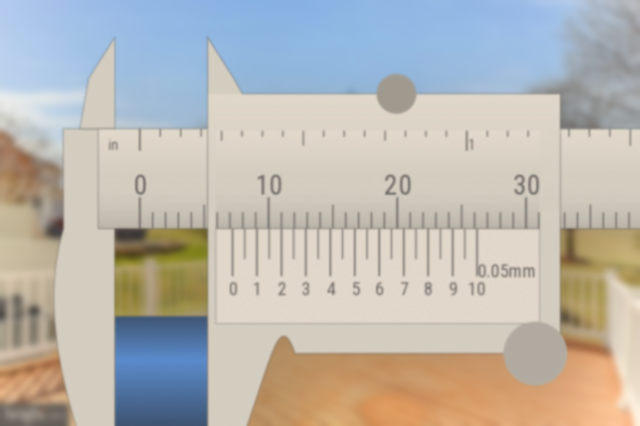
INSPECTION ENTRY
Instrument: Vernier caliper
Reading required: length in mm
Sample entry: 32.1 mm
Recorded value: 7.2 mm
